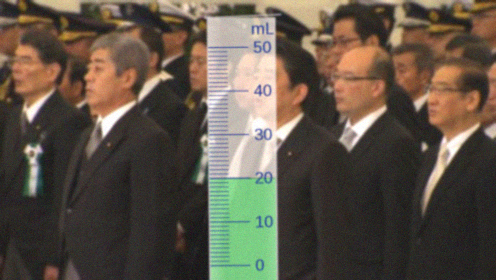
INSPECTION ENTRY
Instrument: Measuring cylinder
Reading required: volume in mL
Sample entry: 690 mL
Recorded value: 20 mL
